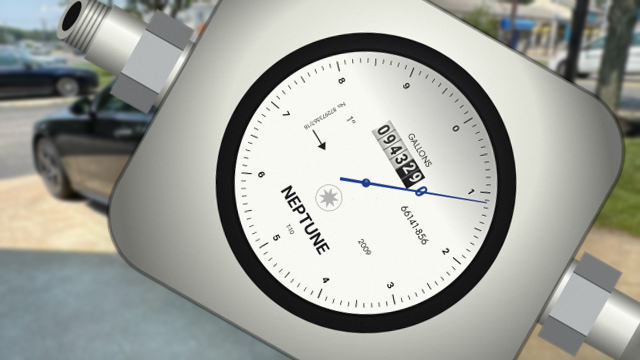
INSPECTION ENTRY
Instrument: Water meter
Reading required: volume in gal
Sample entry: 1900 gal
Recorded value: 943291.1 gal
